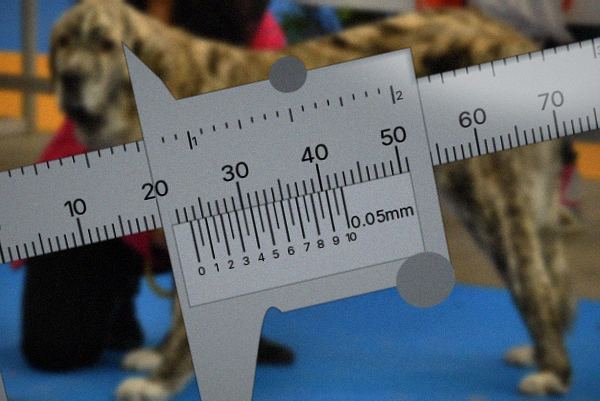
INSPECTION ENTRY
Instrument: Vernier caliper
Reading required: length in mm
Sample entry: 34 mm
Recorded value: 23.4 mm
